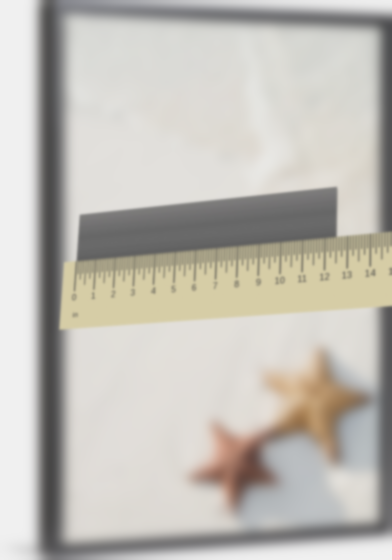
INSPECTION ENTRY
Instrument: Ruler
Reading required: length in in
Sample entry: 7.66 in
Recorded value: 12.5 in
